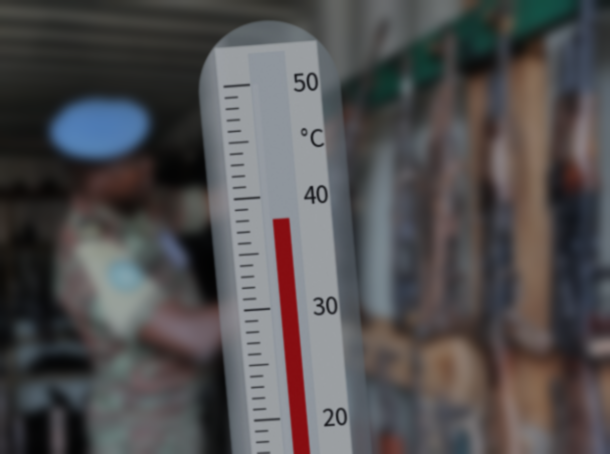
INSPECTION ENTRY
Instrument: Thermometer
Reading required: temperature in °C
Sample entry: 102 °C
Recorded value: 38 °C
